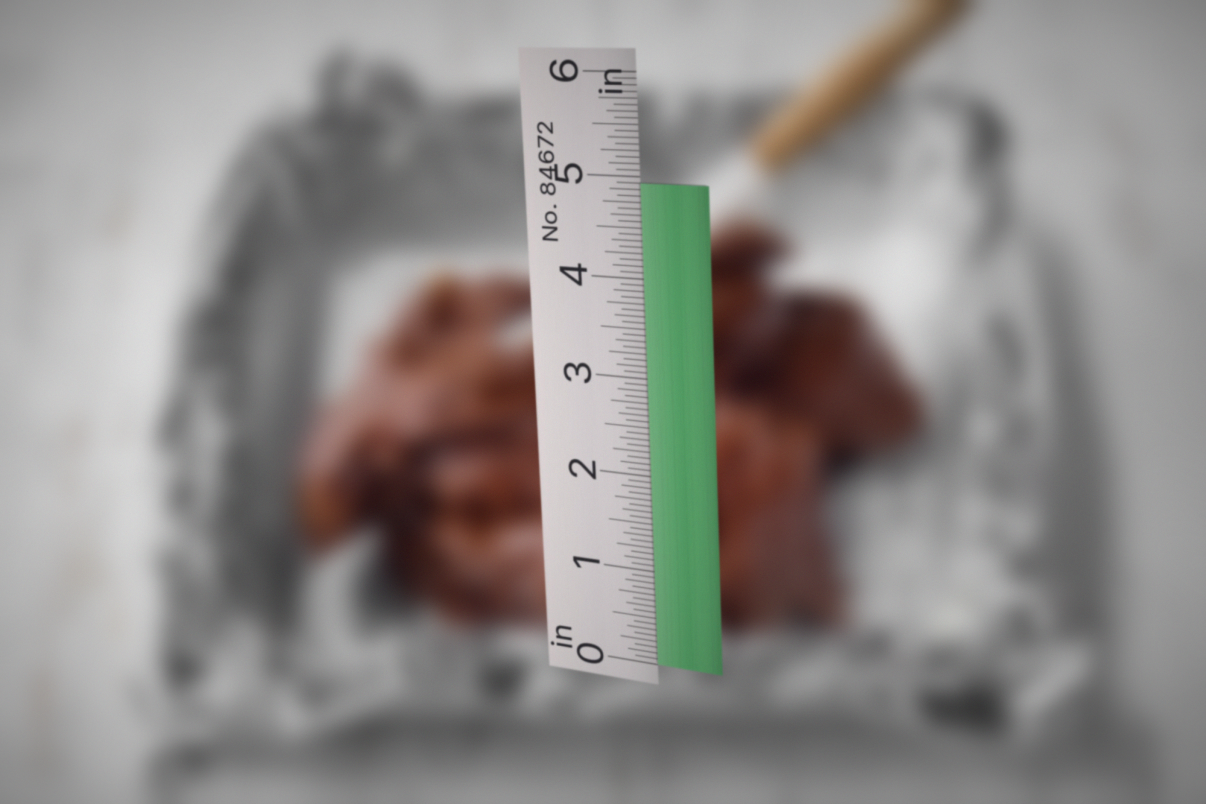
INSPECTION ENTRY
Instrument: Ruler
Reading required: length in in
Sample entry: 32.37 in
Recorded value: 4.9375 in
